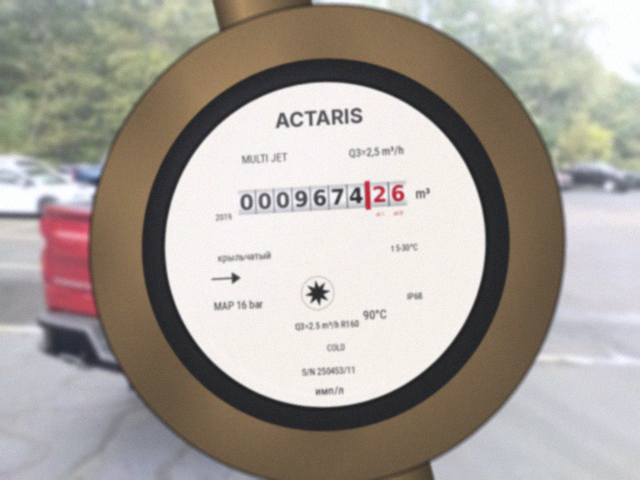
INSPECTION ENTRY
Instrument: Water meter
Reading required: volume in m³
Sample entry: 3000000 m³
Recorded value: 9674.26 m³
